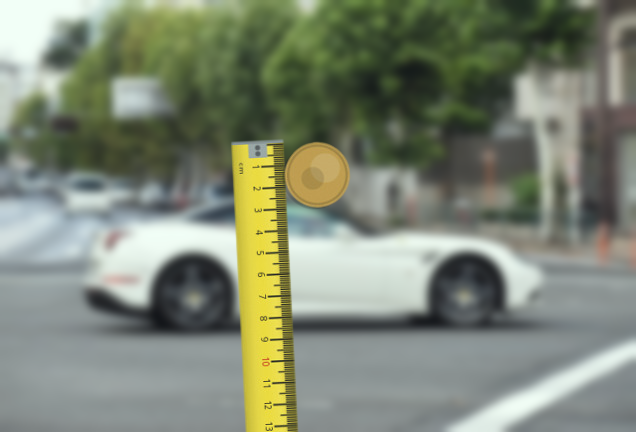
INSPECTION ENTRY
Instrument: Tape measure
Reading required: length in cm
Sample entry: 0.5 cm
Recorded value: 3 cm
